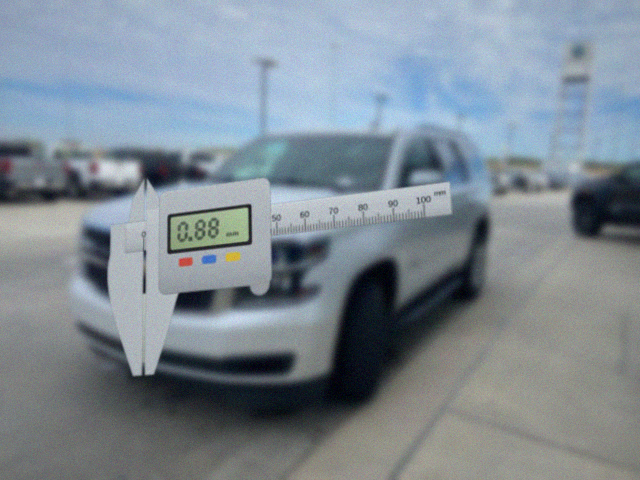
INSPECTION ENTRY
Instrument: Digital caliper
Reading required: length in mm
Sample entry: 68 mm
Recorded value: 0.88 mm
